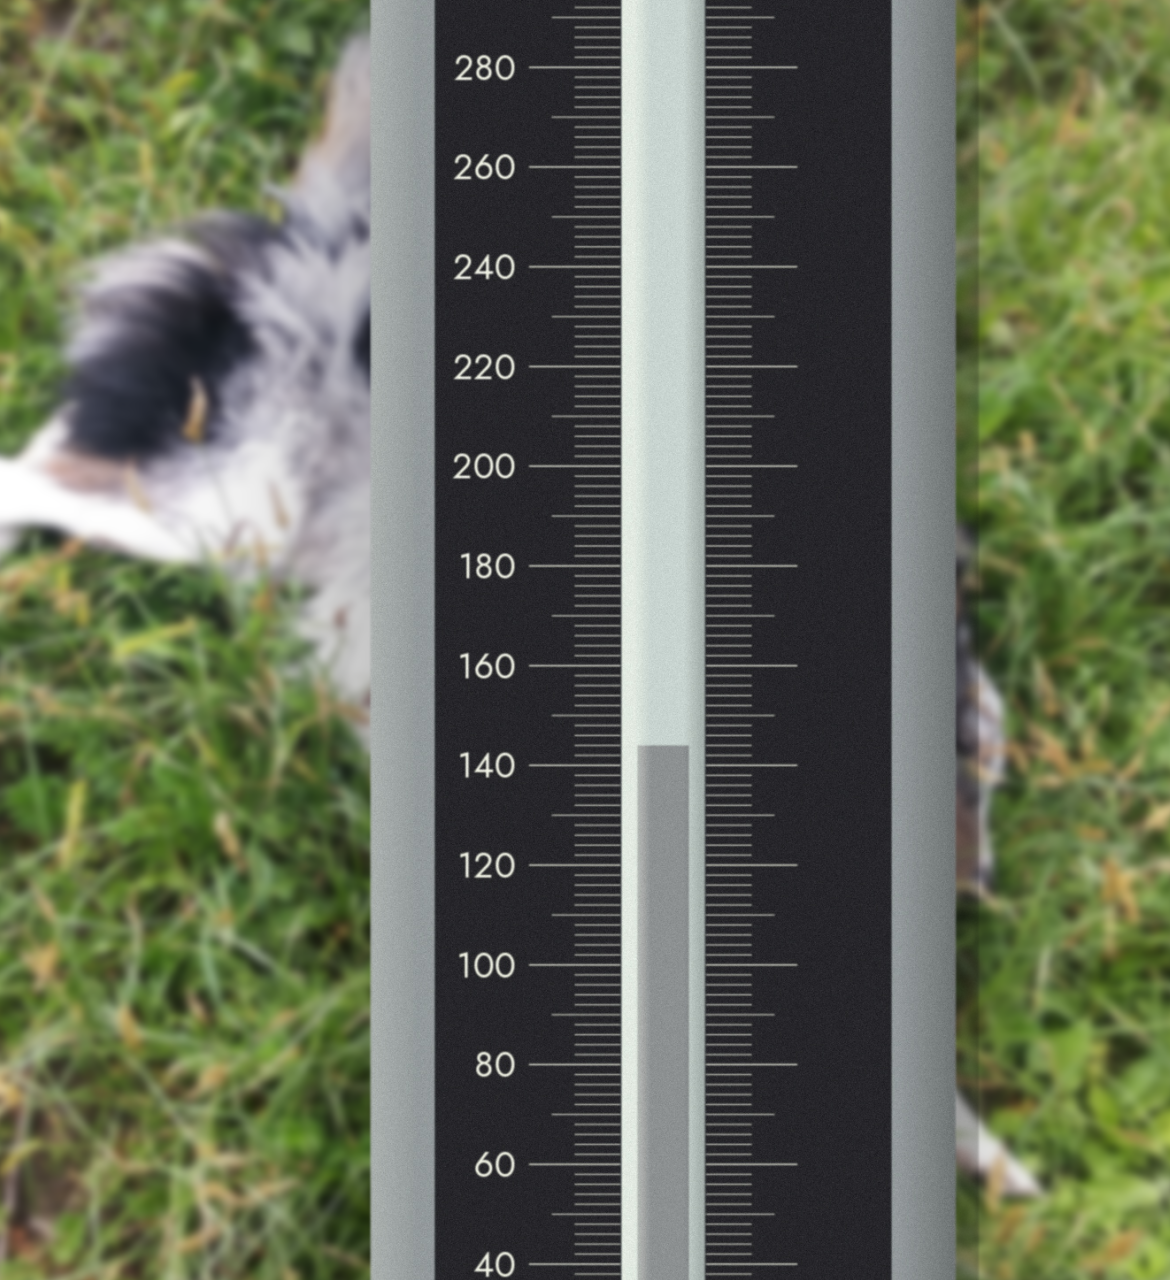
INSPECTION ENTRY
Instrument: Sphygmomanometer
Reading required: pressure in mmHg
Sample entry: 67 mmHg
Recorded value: 144 mmHg
